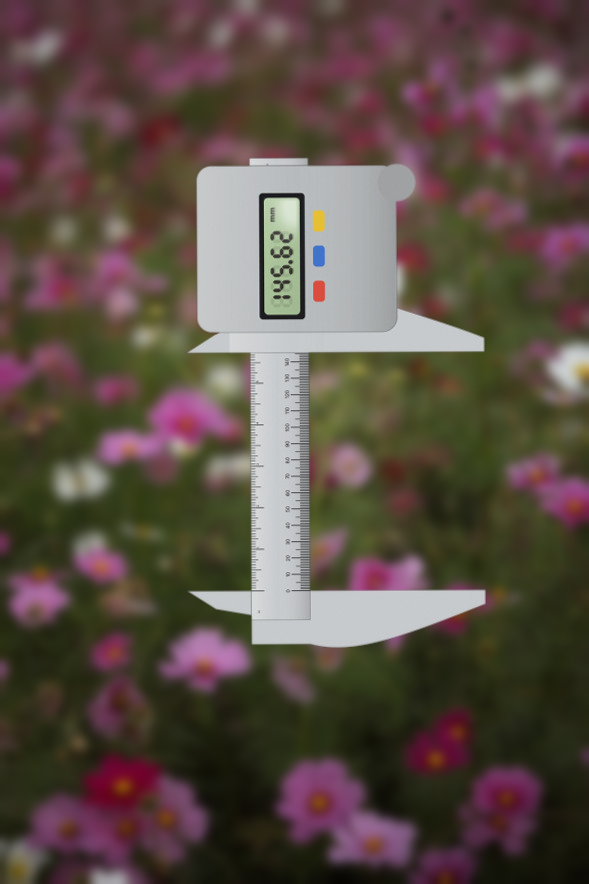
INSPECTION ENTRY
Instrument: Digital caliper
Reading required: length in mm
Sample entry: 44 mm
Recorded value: 145.62 mm
